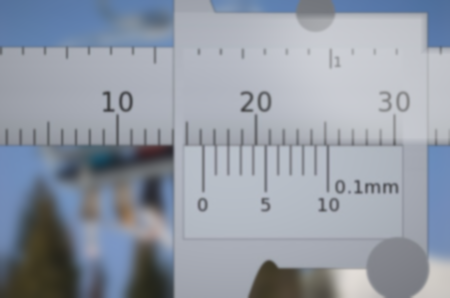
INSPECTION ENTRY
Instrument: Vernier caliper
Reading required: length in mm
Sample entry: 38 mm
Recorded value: 16.2 mm
